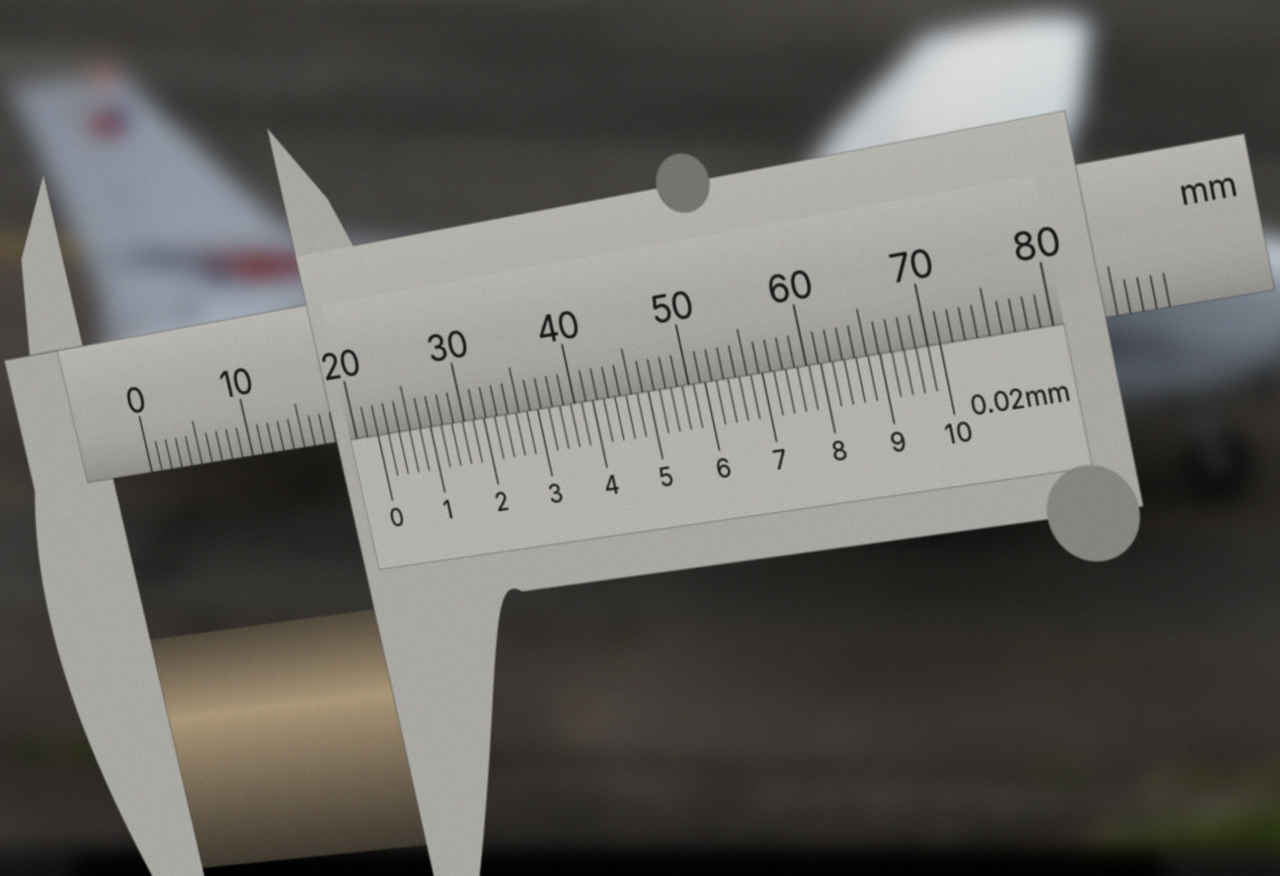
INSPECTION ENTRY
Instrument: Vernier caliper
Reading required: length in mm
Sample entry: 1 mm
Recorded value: 22.0 mm
